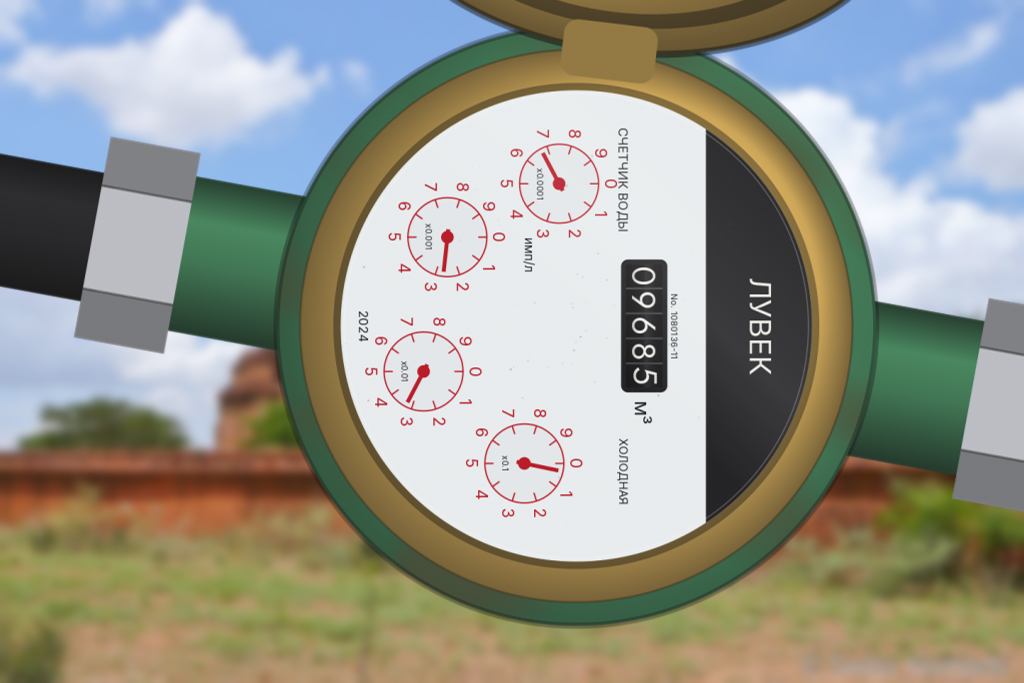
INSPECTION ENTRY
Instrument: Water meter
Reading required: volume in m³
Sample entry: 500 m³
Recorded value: 9685.0326 m³
